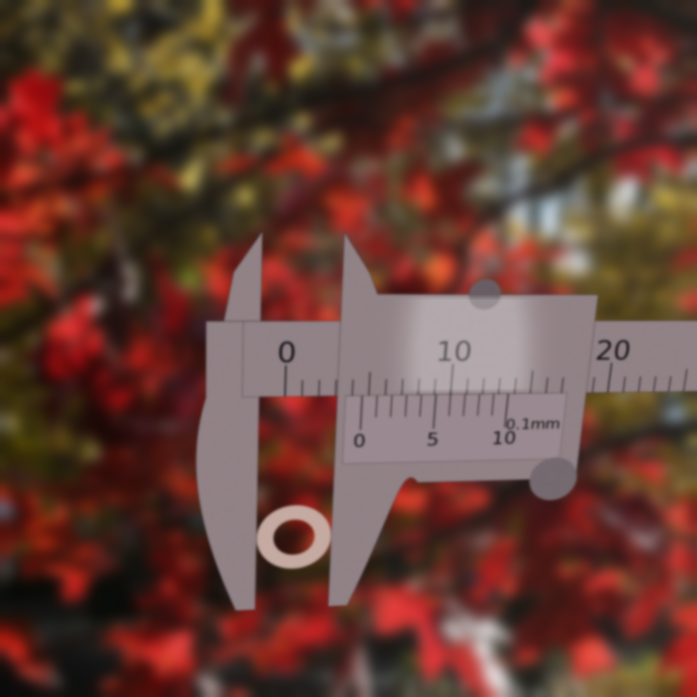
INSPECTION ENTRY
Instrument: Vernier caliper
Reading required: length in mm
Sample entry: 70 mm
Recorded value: 4.6 mm
